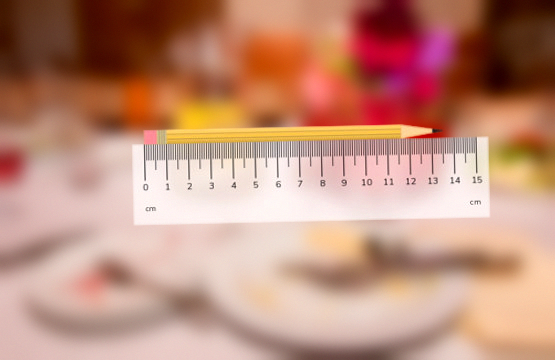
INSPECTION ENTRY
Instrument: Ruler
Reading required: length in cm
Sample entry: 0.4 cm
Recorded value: 13.5 cm
